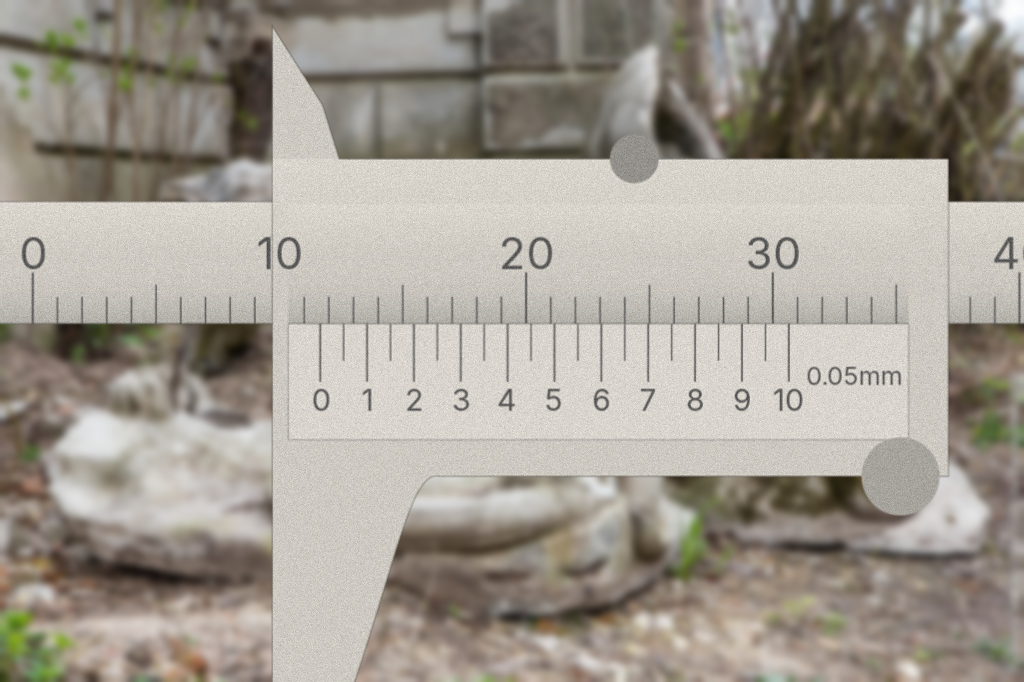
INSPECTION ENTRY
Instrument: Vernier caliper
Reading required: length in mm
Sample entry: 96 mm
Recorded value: 11.65 mm
